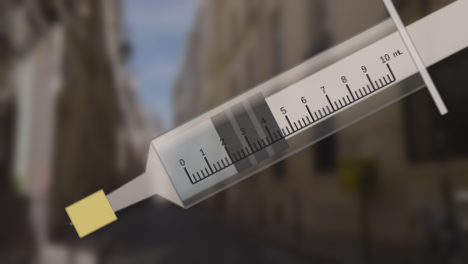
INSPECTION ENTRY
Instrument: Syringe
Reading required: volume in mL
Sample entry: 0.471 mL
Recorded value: 2 mL
